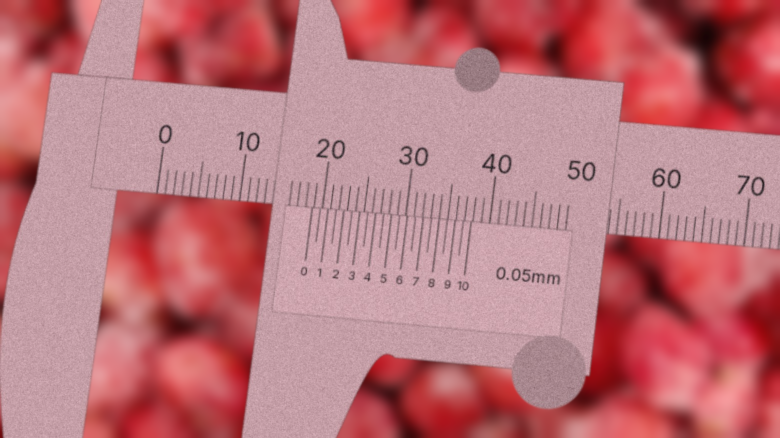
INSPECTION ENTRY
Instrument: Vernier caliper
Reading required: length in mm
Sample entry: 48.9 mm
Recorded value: 18.8 mm
